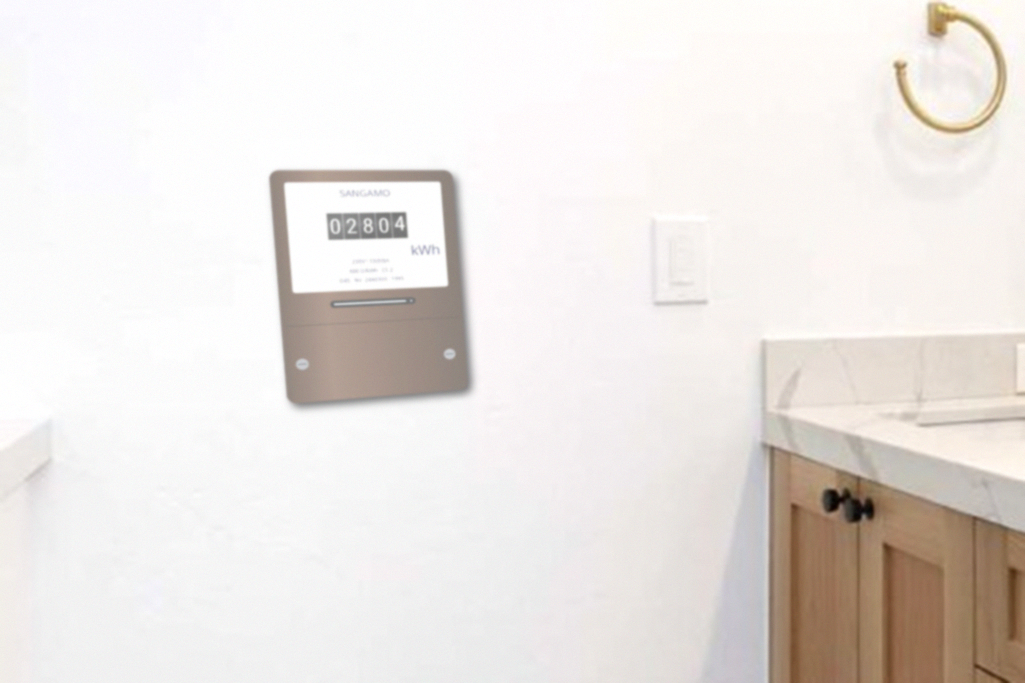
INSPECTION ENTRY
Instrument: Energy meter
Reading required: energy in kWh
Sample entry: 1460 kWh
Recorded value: 2804 kWh
